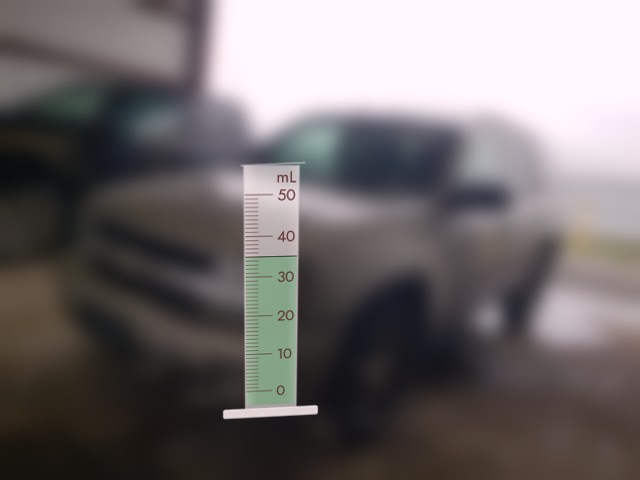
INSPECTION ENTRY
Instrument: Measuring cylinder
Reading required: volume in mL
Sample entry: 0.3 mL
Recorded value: 35 mL
